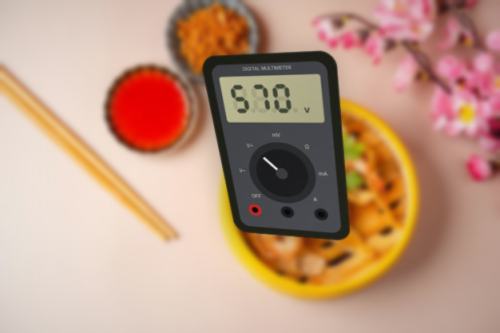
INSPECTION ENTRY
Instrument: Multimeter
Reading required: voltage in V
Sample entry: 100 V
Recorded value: 570 V
